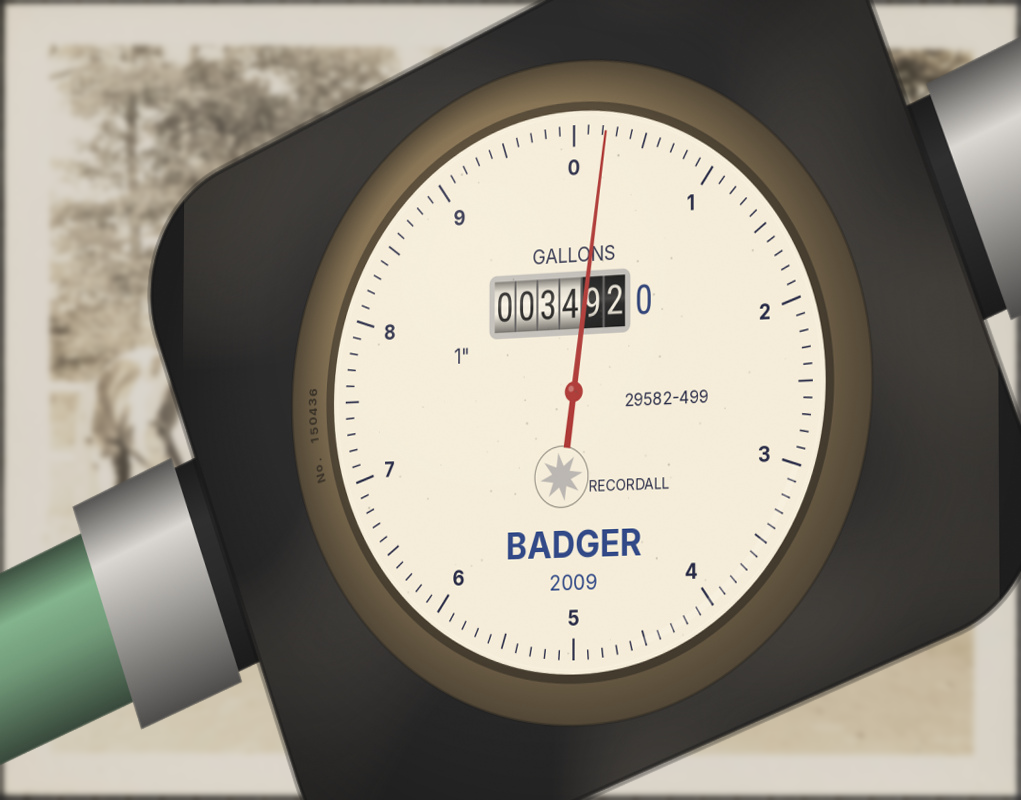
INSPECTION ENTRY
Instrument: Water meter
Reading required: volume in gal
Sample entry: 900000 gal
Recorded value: 34920.2 gal
